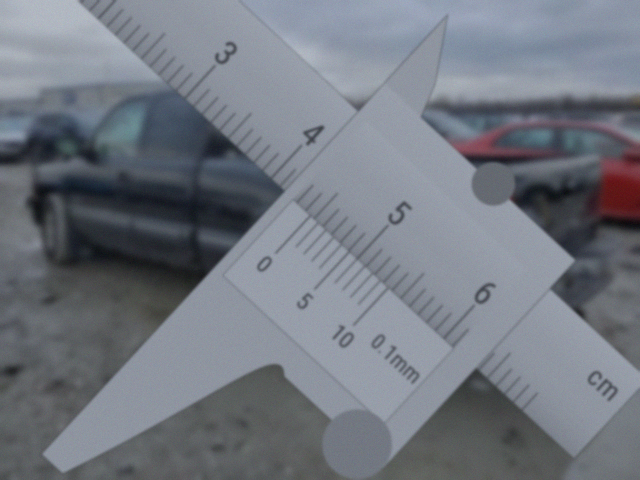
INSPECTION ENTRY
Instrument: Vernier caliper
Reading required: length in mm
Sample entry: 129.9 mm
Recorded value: 44.6 mm
